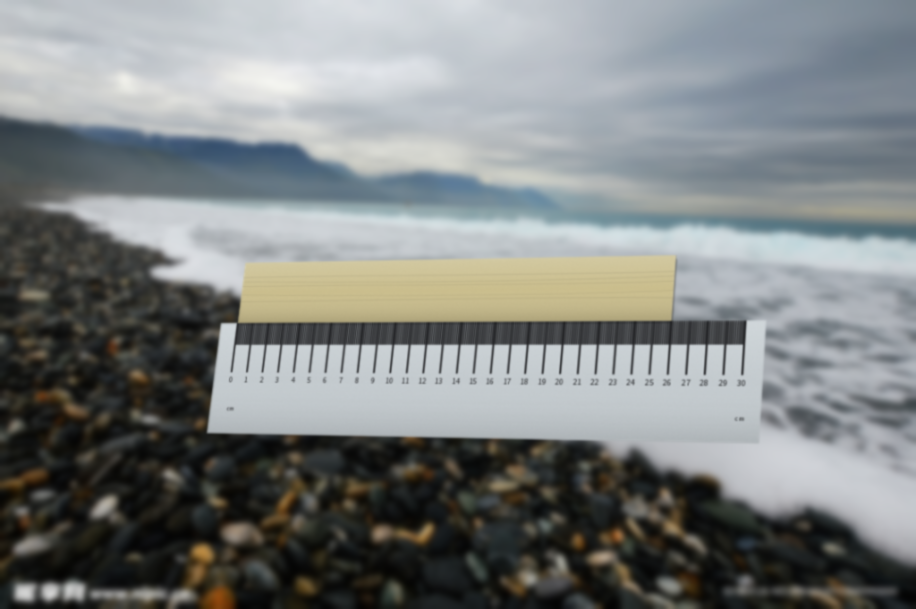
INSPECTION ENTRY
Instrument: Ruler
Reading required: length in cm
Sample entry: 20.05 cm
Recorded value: 26 cm
